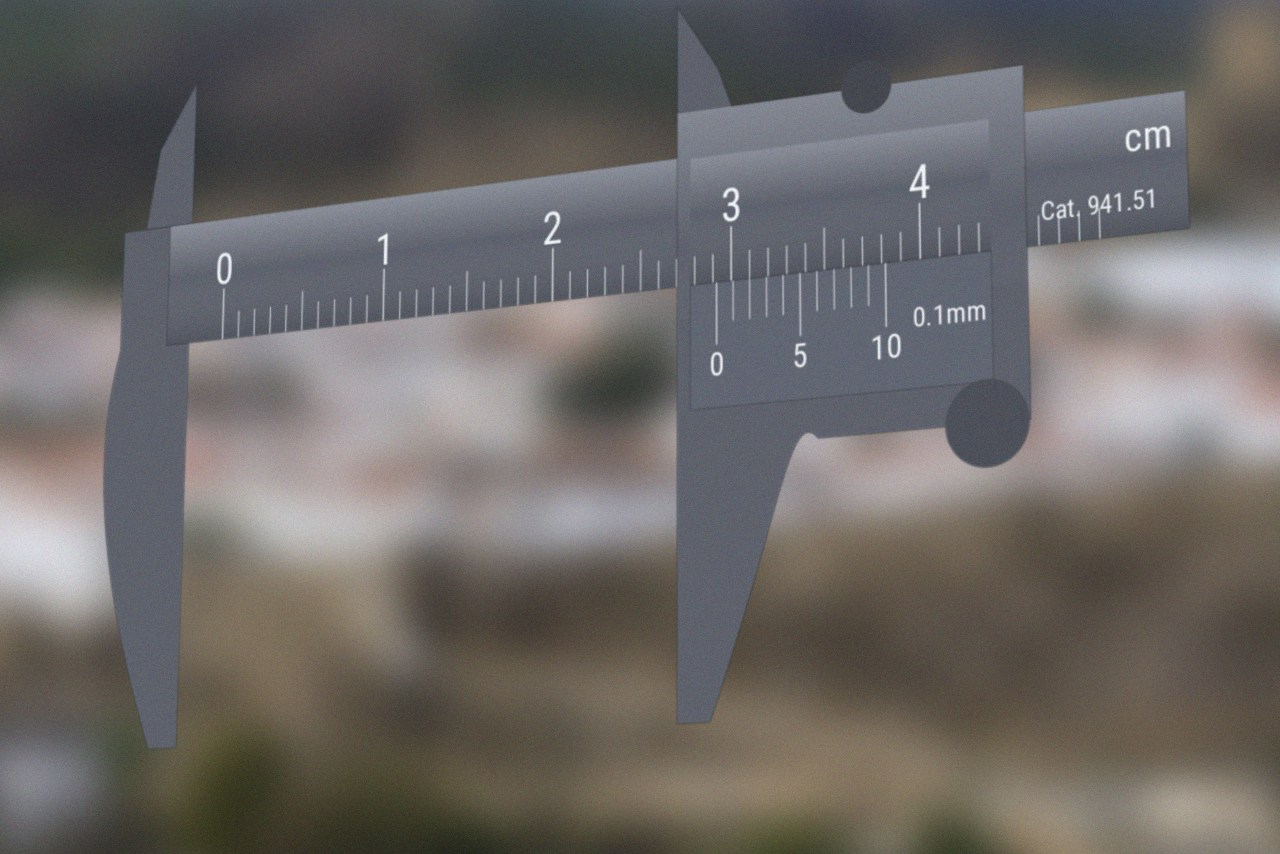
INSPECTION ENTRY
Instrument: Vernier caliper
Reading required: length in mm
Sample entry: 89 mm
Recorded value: 29.2 mm
